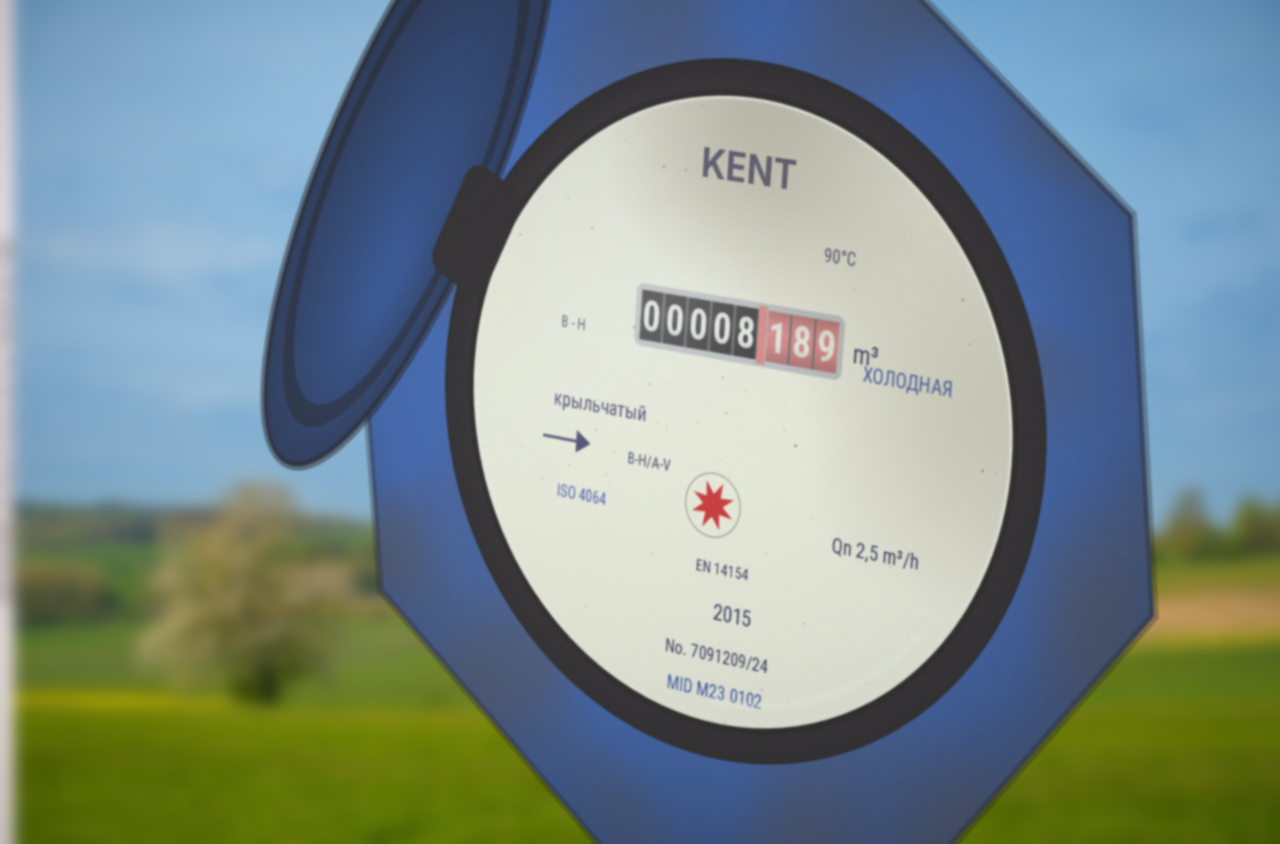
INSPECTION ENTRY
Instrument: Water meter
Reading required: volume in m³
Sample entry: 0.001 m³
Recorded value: 8.189 m³
